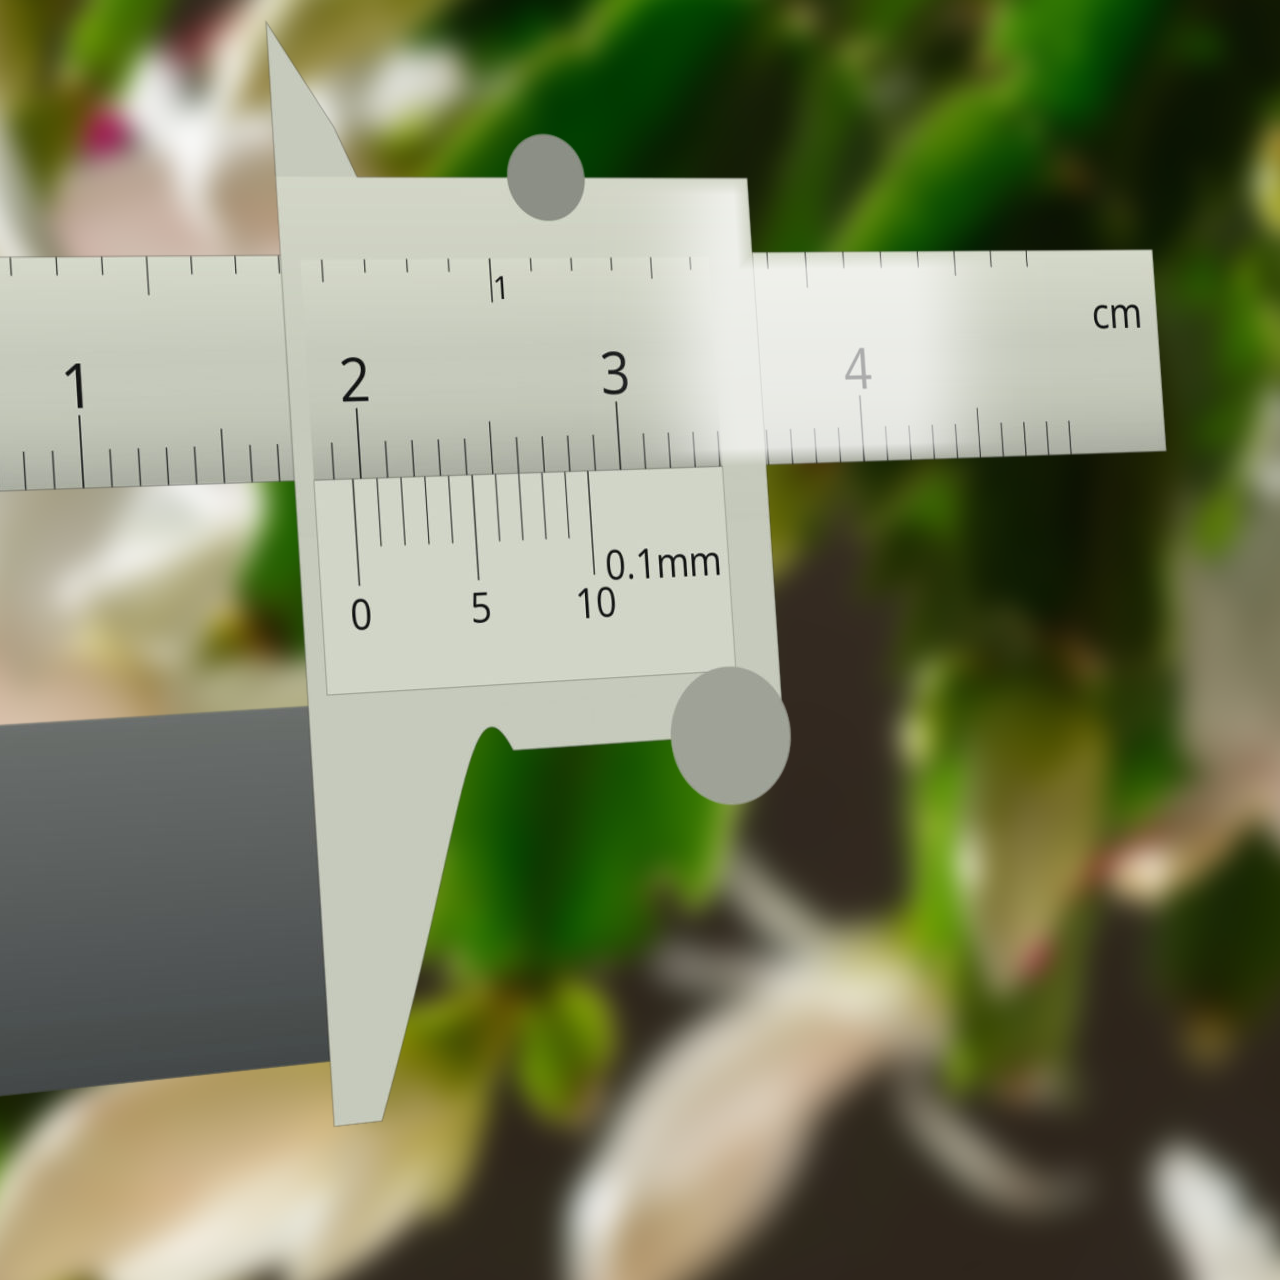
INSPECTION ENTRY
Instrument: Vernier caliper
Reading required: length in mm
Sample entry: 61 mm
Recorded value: 19.7 mm
